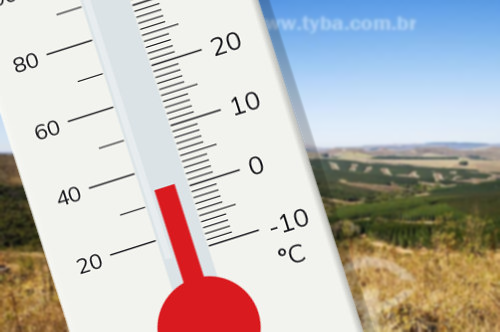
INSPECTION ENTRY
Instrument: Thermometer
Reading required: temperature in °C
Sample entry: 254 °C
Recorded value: 1 °C
